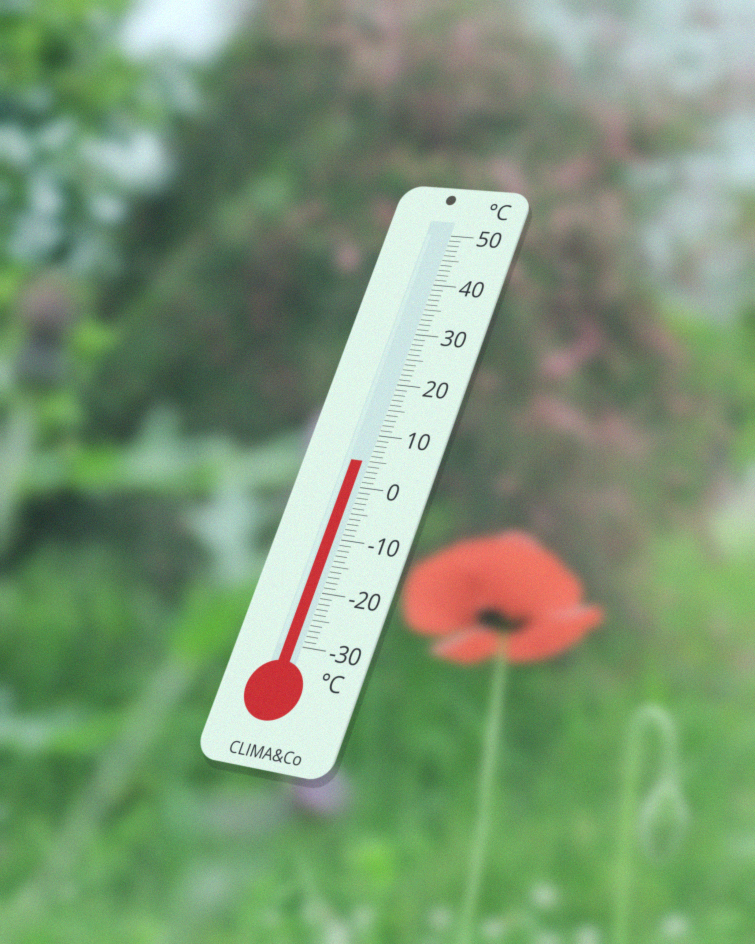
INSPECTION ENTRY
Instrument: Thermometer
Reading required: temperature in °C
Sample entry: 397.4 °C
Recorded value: 5 °C
